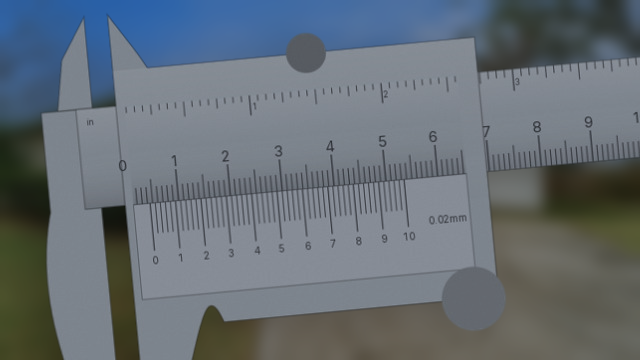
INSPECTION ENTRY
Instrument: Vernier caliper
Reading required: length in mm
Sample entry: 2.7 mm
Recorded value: 4.5 mm
